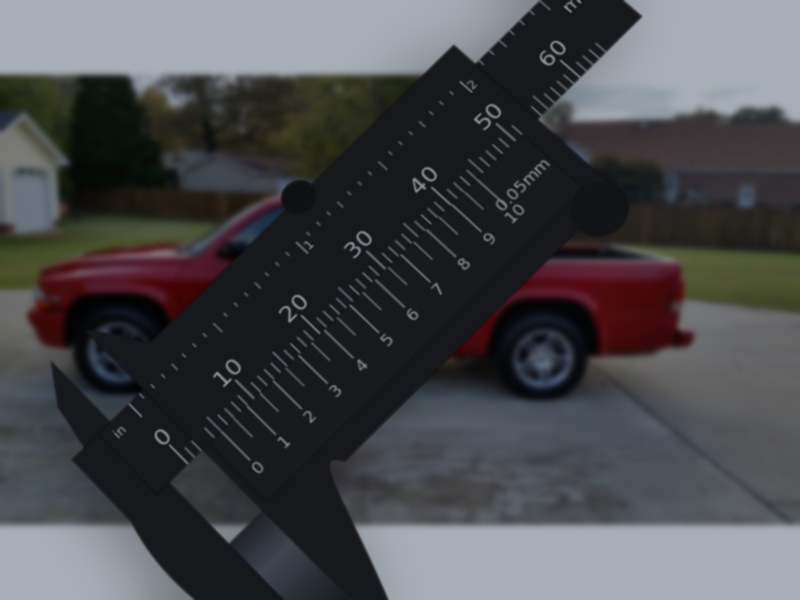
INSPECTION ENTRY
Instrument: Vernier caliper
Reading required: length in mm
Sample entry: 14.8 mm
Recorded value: 5.0 mm
